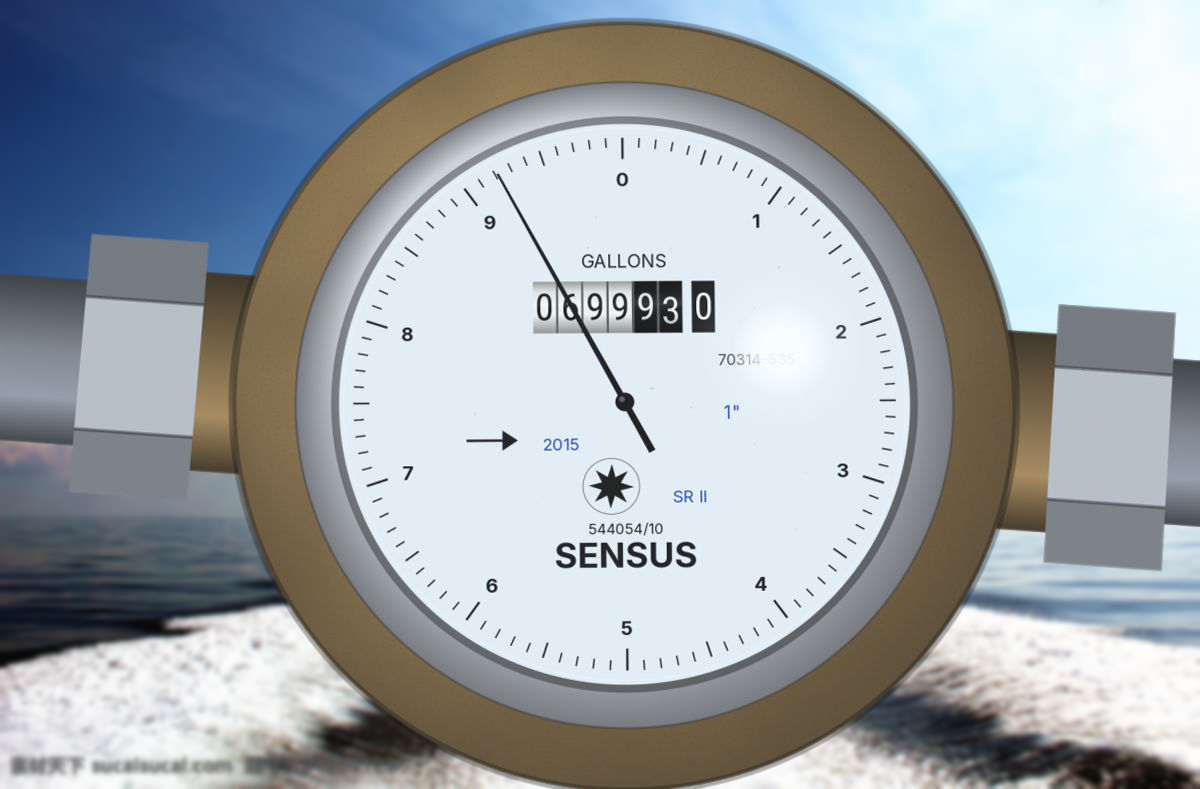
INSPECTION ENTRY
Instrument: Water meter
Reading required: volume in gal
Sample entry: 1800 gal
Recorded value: 699929.2 gal
